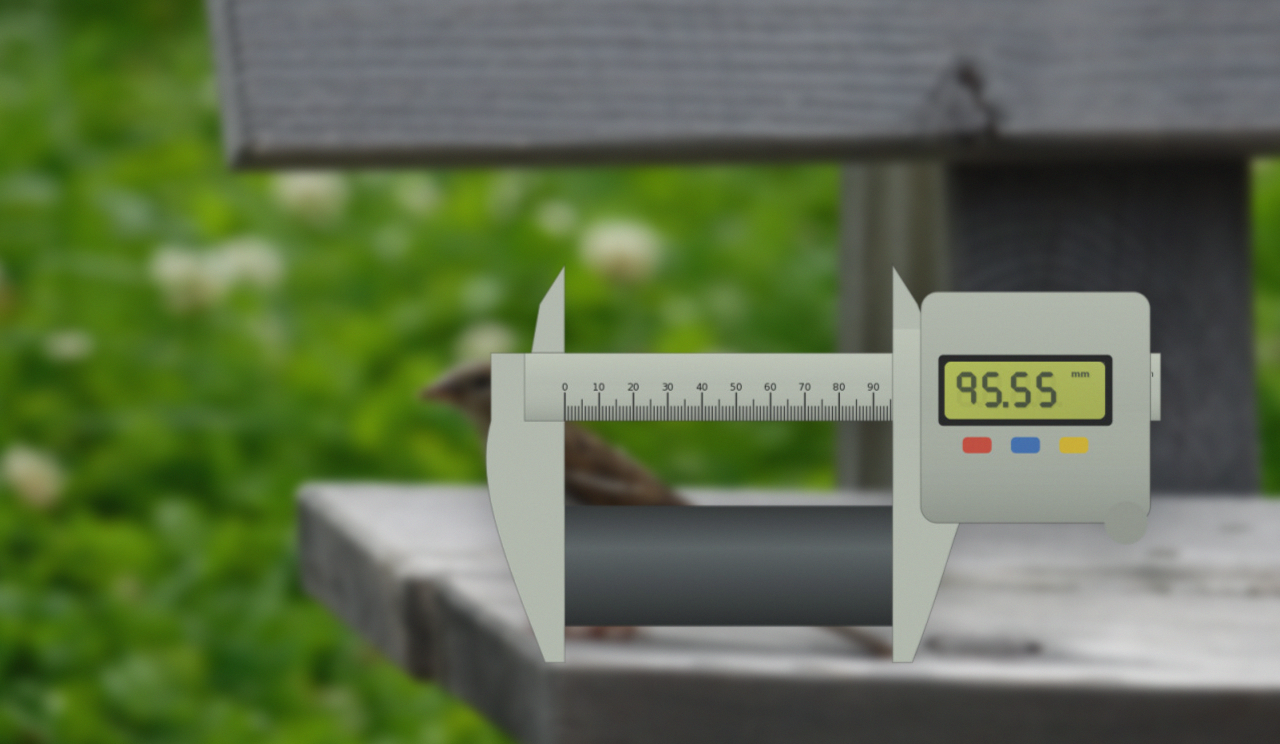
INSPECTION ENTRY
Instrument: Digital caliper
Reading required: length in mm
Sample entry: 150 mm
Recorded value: 95.55 mm
